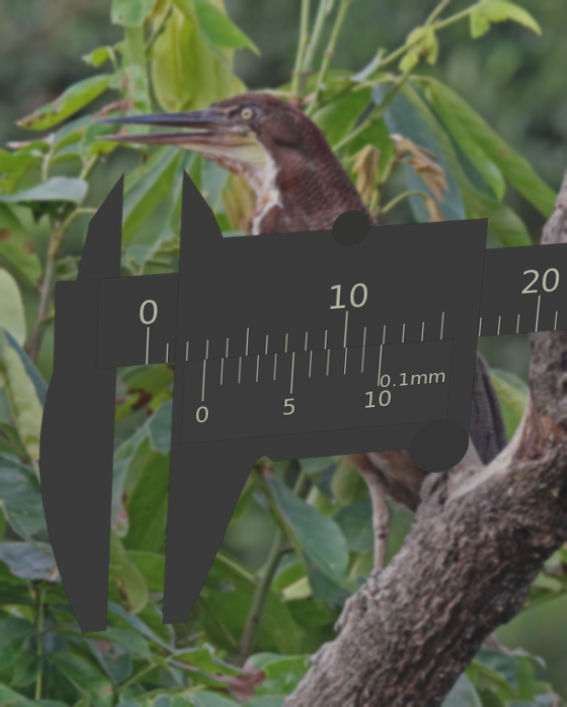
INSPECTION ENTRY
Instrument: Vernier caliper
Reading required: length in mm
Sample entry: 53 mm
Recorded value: 2.9 mm
